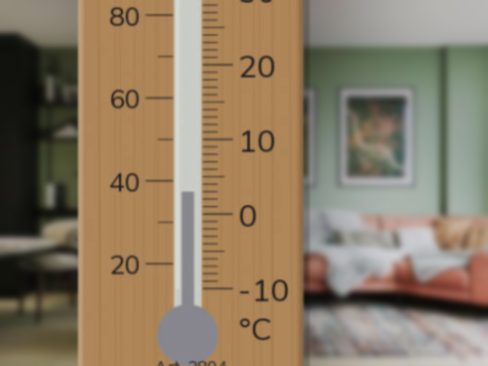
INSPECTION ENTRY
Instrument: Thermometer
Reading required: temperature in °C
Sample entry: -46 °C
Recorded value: 3 °C
